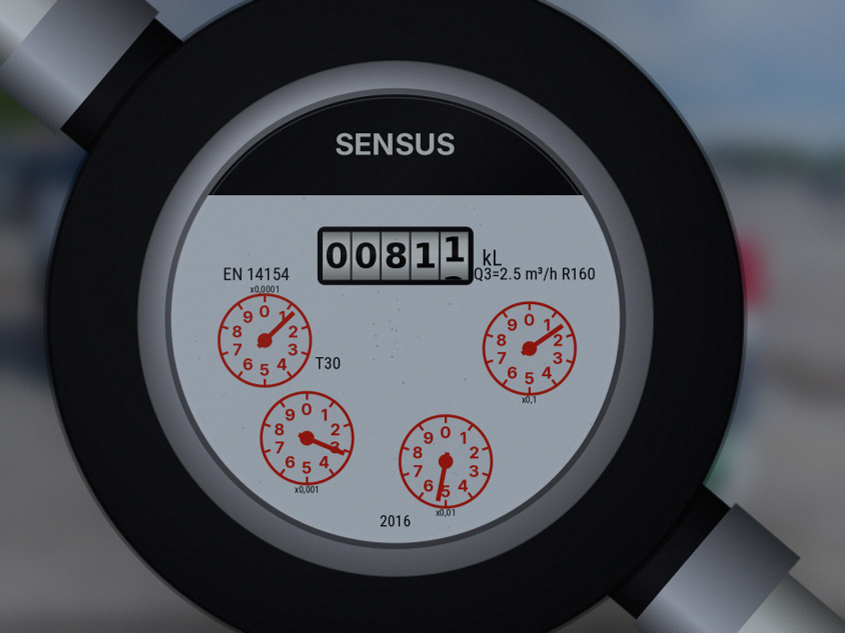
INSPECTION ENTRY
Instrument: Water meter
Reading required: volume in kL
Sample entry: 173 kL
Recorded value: 811.1531 kL
